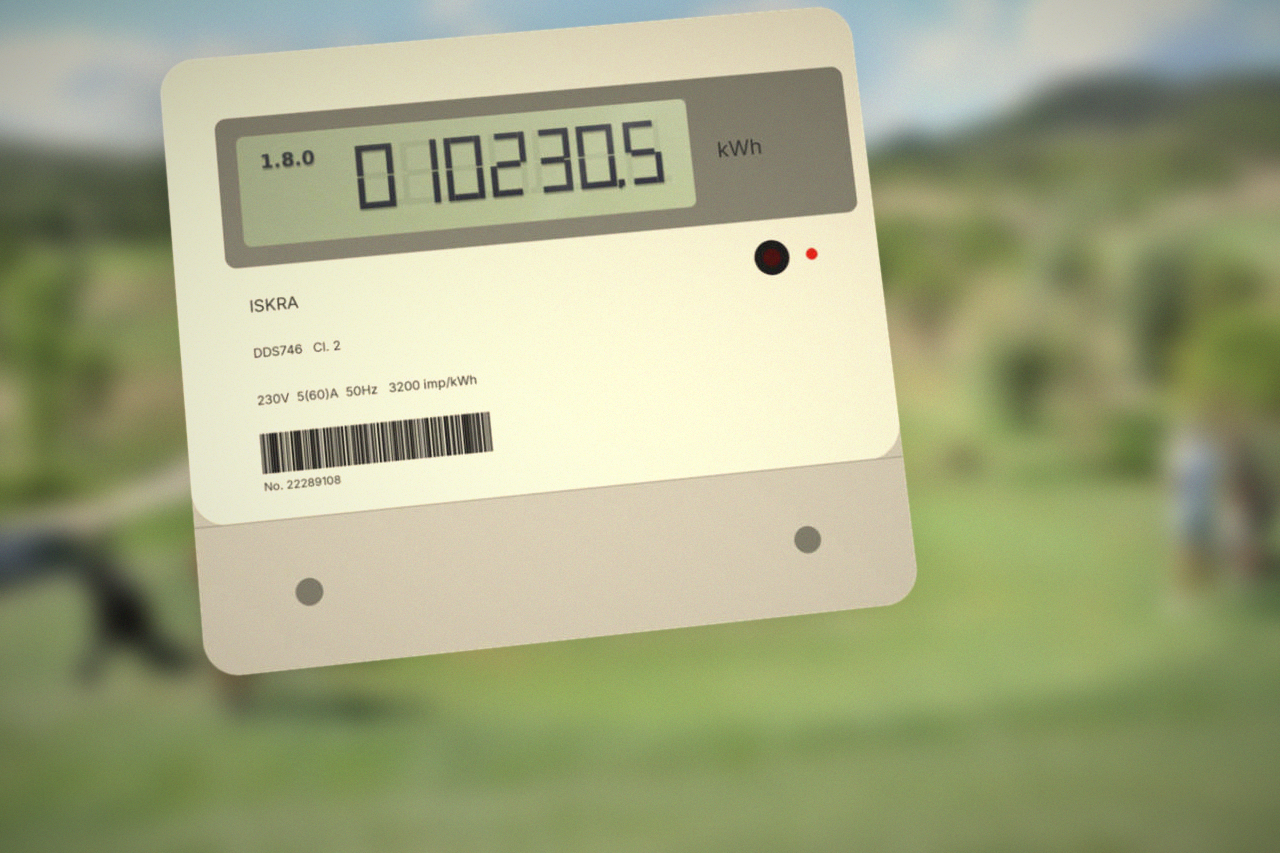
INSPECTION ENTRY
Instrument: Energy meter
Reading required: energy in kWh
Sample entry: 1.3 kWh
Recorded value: 10230.5 kWh
